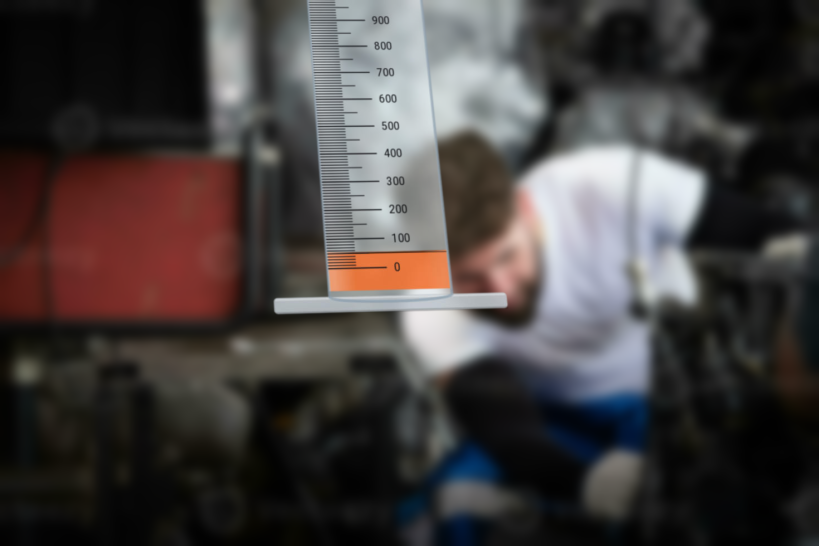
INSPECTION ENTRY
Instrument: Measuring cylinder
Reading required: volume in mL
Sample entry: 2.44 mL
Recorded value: 50 mL
